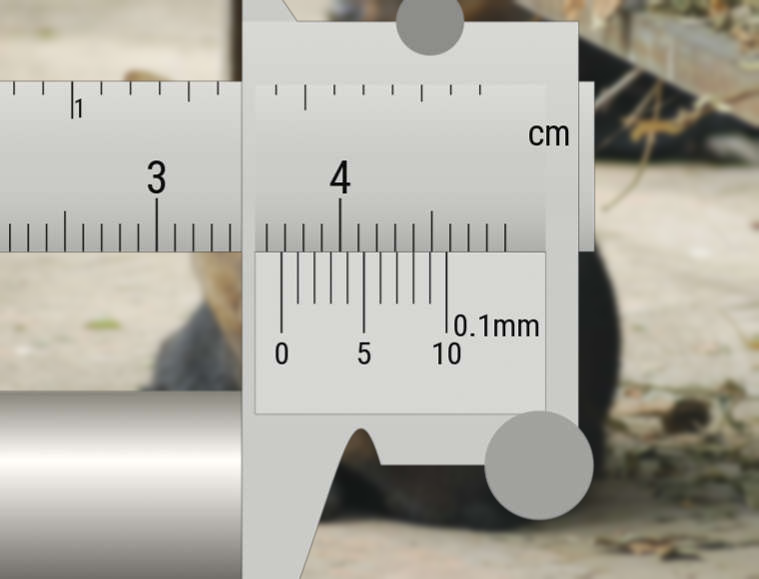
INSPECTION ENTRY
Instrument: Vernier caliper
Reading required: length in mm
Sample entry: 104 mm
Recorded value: 36.8 mm
